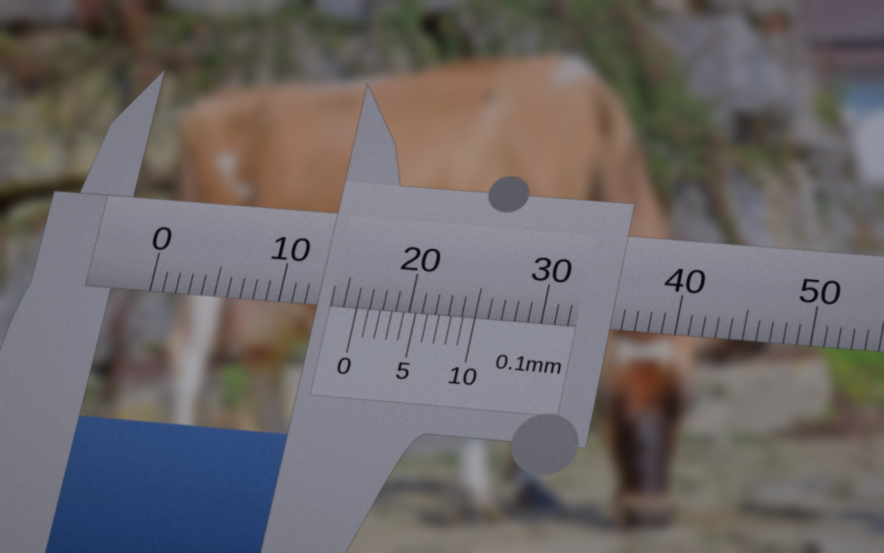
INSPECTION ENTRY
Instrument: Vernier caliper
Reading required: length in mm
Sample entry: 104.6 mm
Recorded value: 16.0 mm
